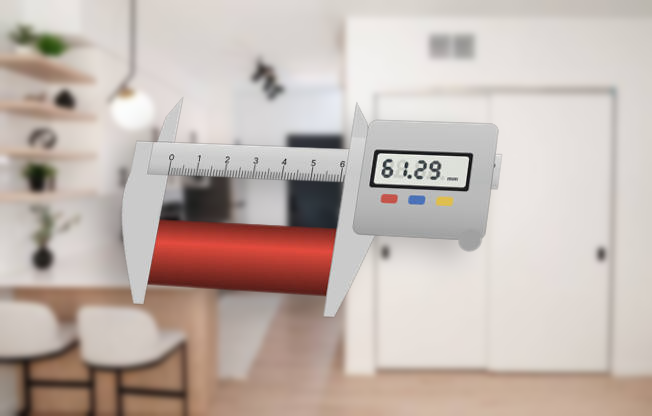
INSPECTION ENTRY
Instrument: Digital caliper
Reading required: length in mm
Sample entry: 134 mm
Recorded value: 61.29 mm
